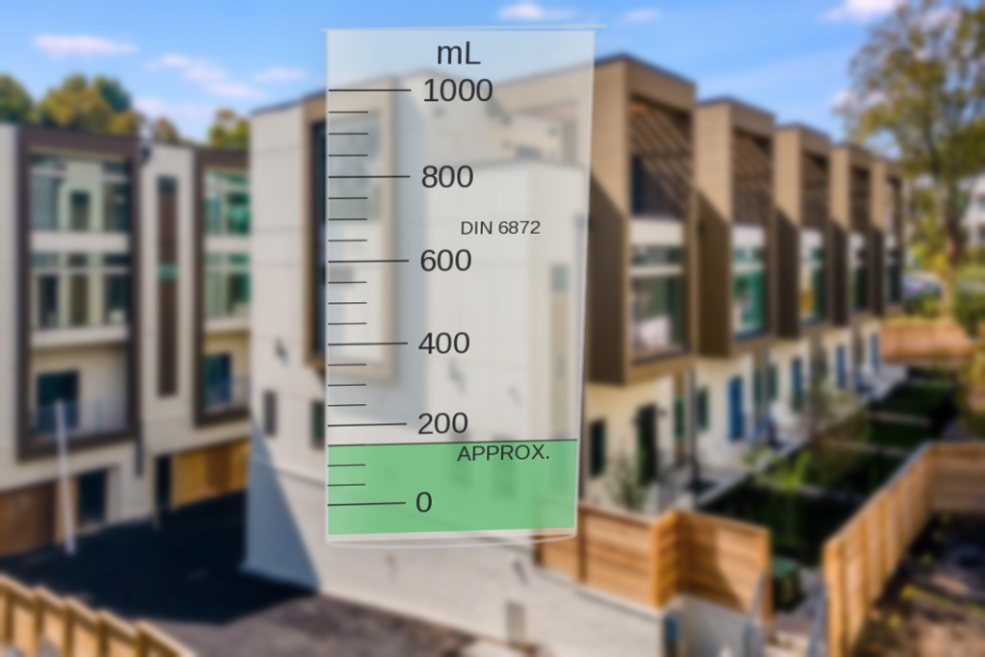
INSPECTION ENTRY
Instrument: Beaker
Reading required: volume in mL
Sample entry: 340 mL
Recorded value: 150 mL
